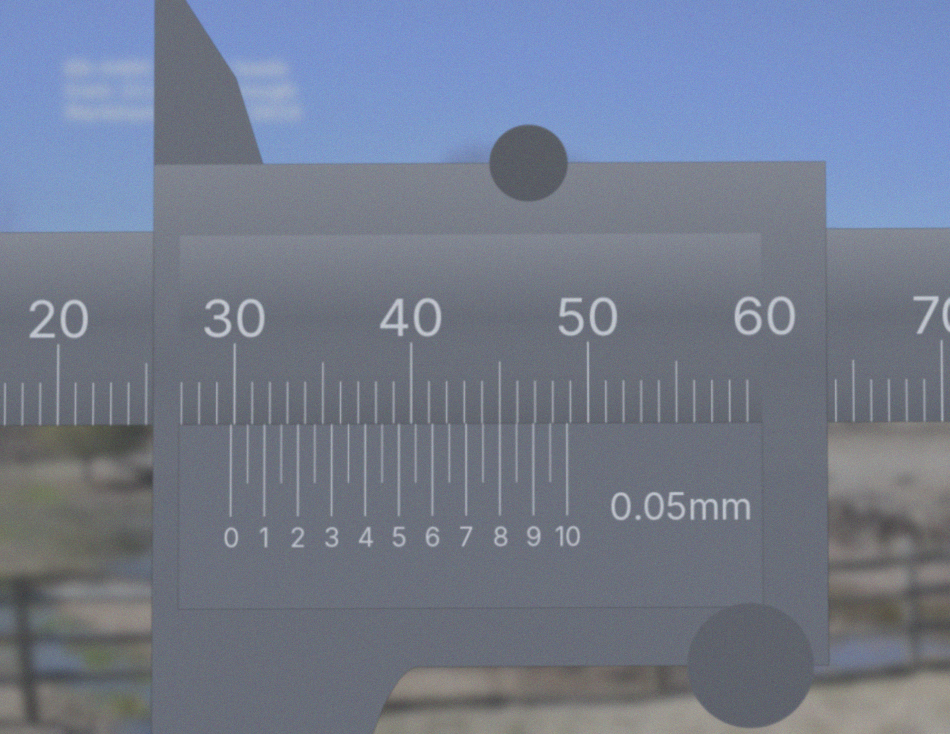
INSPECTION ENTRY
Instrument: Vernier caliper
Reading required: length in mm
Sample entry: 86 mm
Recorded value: 29.8 mm
